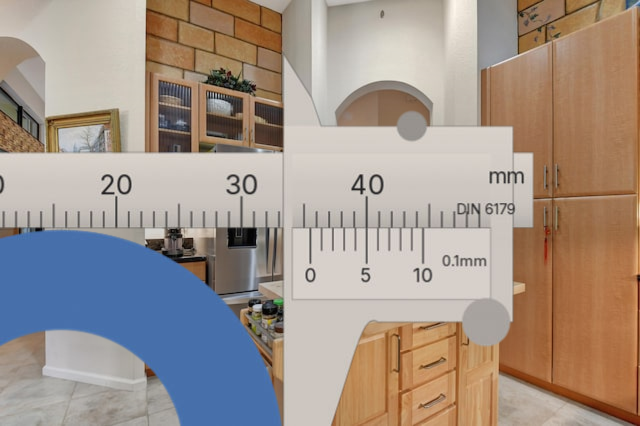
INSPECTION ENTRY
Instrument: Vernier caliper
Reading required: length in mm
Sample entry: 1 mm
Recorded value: 35.5 mm
